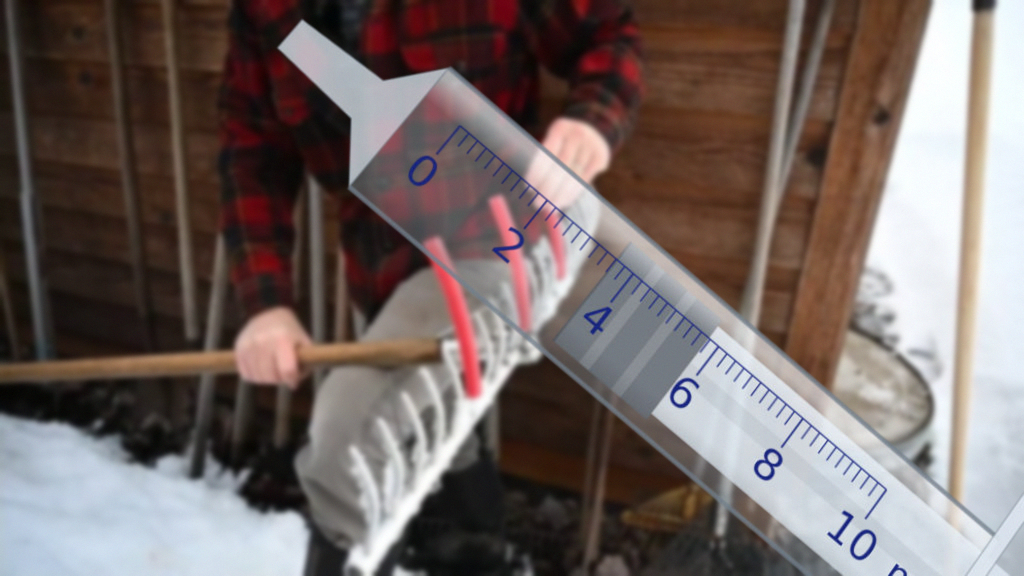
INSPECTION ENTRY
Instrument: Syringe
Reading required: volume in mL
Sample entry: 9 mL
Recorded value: 3.6 mL
